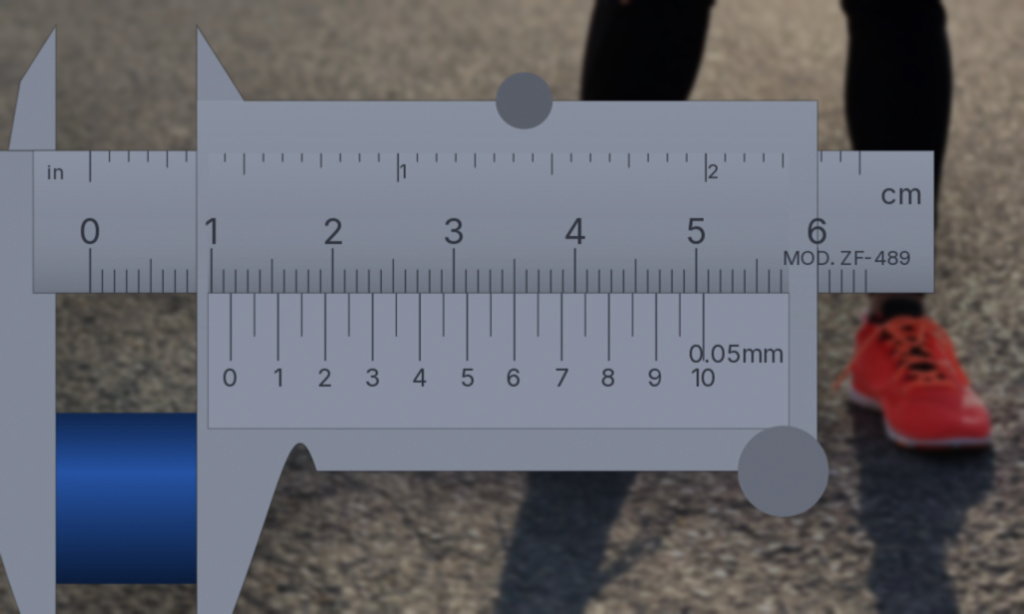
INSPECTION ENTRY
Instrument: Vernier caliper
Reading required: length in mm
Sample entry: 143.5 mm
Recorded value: 11.6 mm
